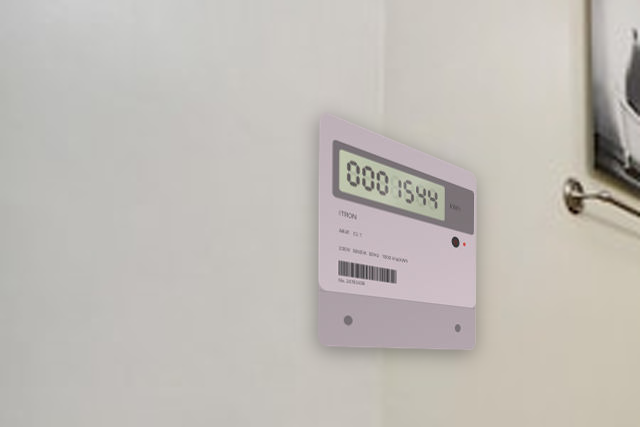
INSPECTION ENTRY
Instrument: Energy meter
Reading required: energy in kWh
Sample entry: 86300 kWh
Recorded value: 1544 kWh
